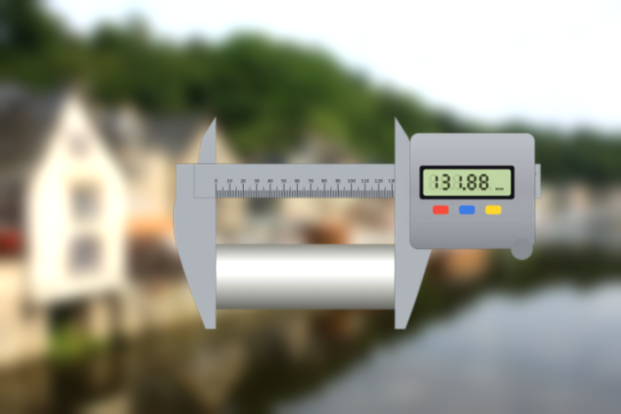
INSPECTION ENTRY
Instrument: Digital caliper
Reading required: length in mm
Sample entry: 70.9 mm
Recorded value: 131.88 mm
